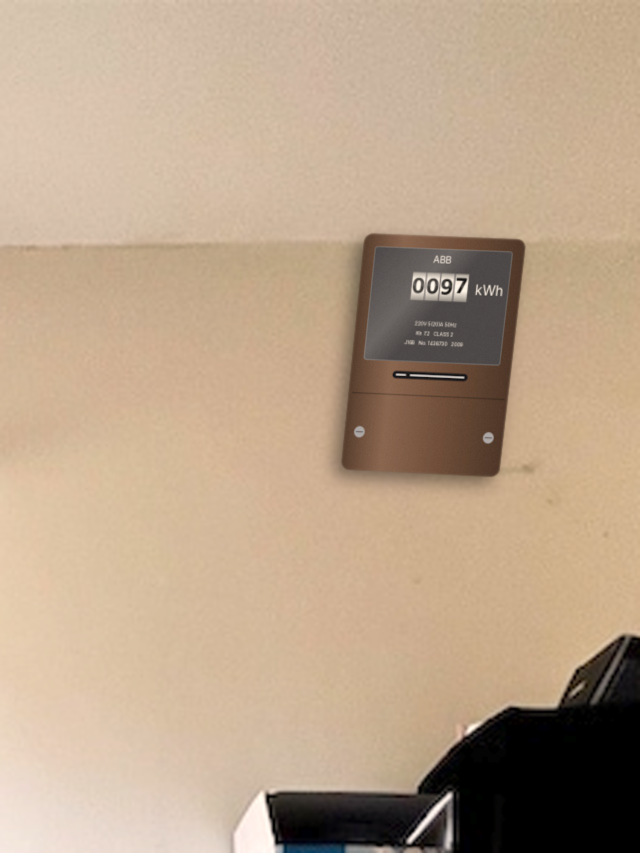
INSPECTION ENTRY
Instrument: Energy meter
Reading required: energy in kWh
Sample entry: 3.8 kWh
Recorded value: 97 kWh
